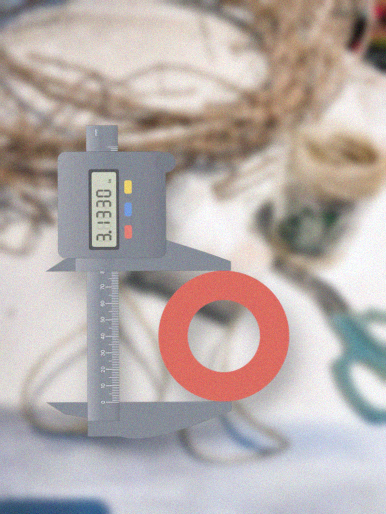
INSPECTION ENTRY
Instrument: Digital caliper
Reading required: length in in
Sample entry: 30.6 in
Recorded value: 3.1330 in
